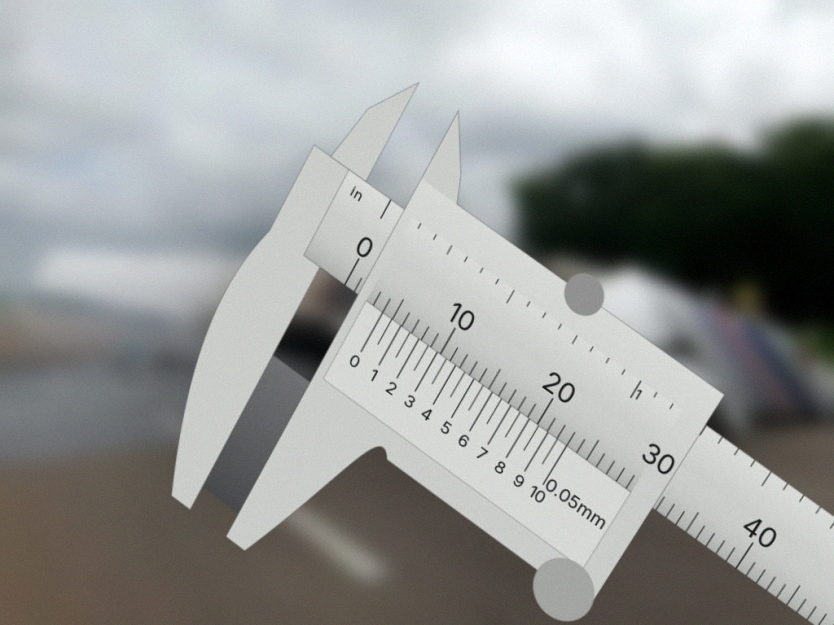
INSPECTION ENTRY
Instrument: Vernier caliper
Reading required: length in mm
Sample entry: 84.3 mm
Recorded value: 4.0 mm
